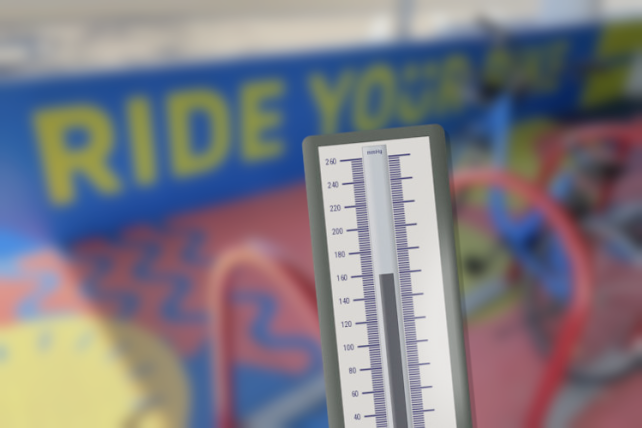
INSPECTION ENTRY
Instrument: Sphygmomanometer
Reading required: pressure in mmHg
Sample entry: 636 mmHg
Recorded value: 160 mmHg
